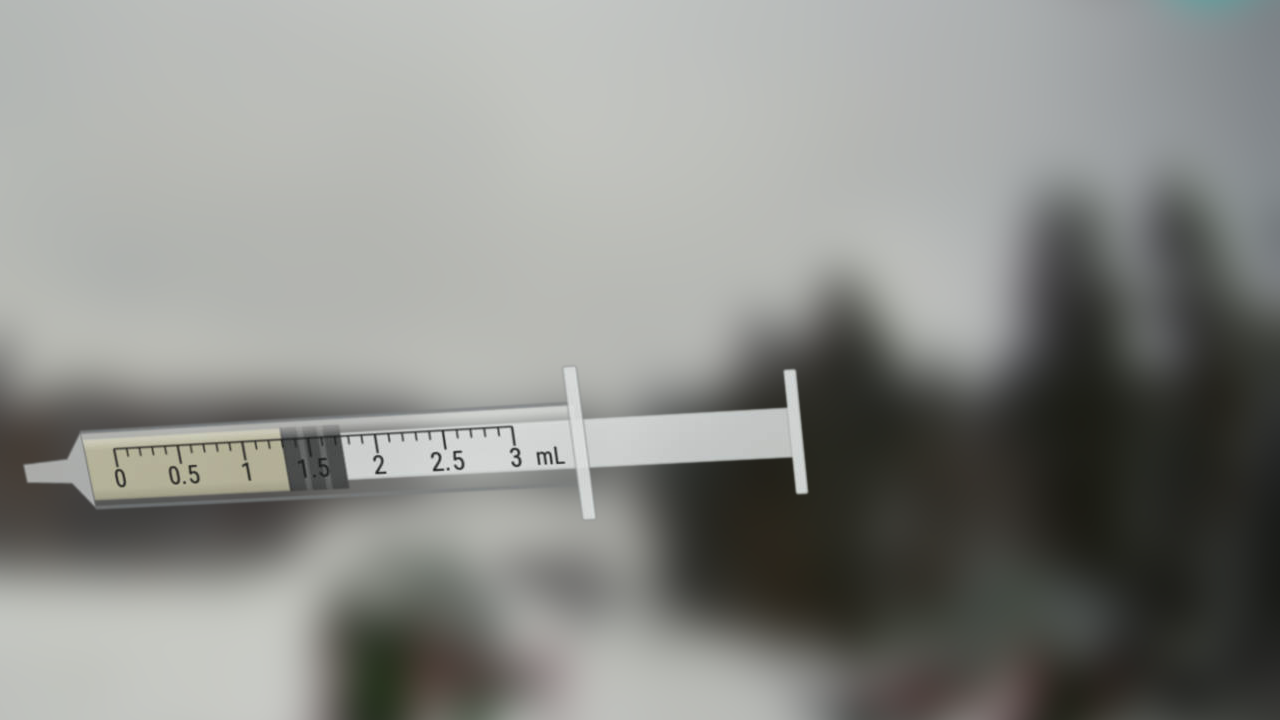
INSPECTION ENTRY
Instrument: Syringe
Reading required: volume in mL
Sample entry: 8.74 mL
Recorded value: 1.3 mL
